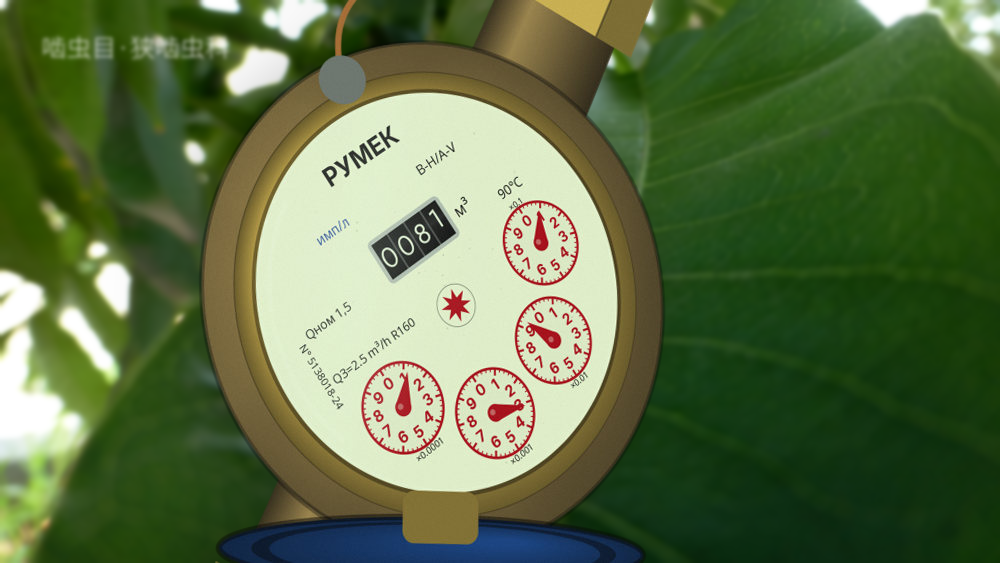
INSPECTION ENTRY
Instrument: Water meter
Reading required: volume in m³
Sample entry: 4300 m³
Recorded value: 81.0931 m³
